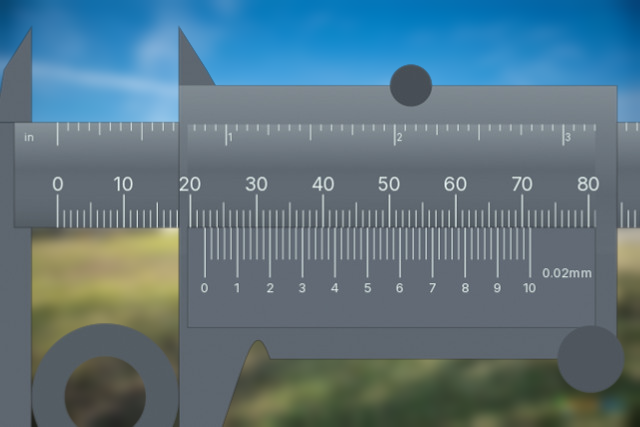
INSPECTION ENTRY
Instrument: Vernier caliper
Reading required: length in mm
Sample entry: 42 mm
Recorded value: 22.2 mm
